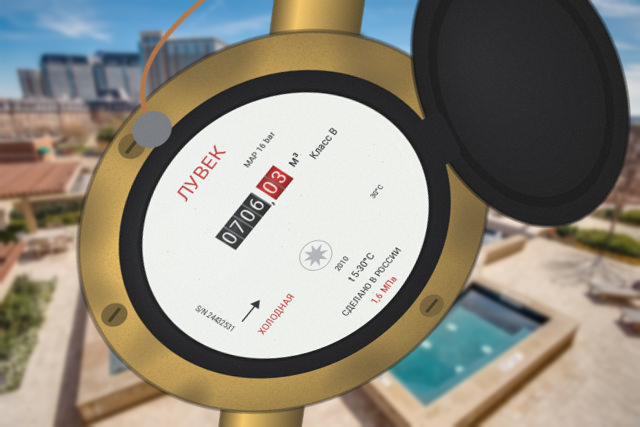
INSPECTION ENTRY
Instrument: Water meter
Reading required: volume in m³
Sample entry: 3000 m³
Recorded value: 706.03 m³
